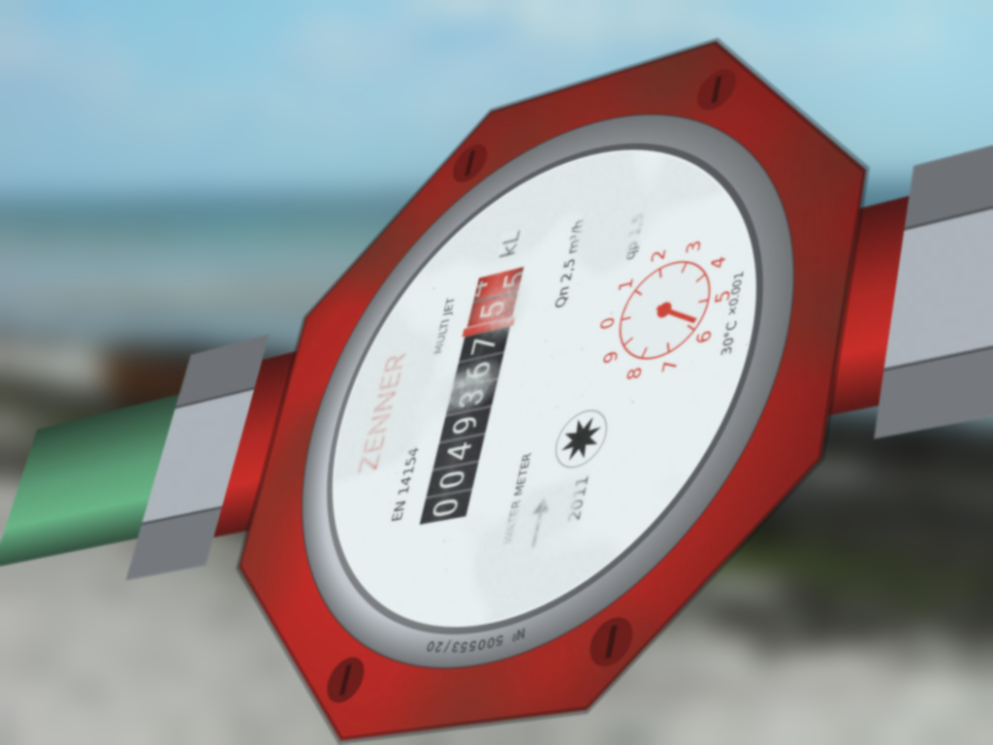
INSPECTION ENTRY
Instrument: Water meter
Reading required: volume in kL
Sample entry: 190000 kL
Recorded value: 49367.545 kL
